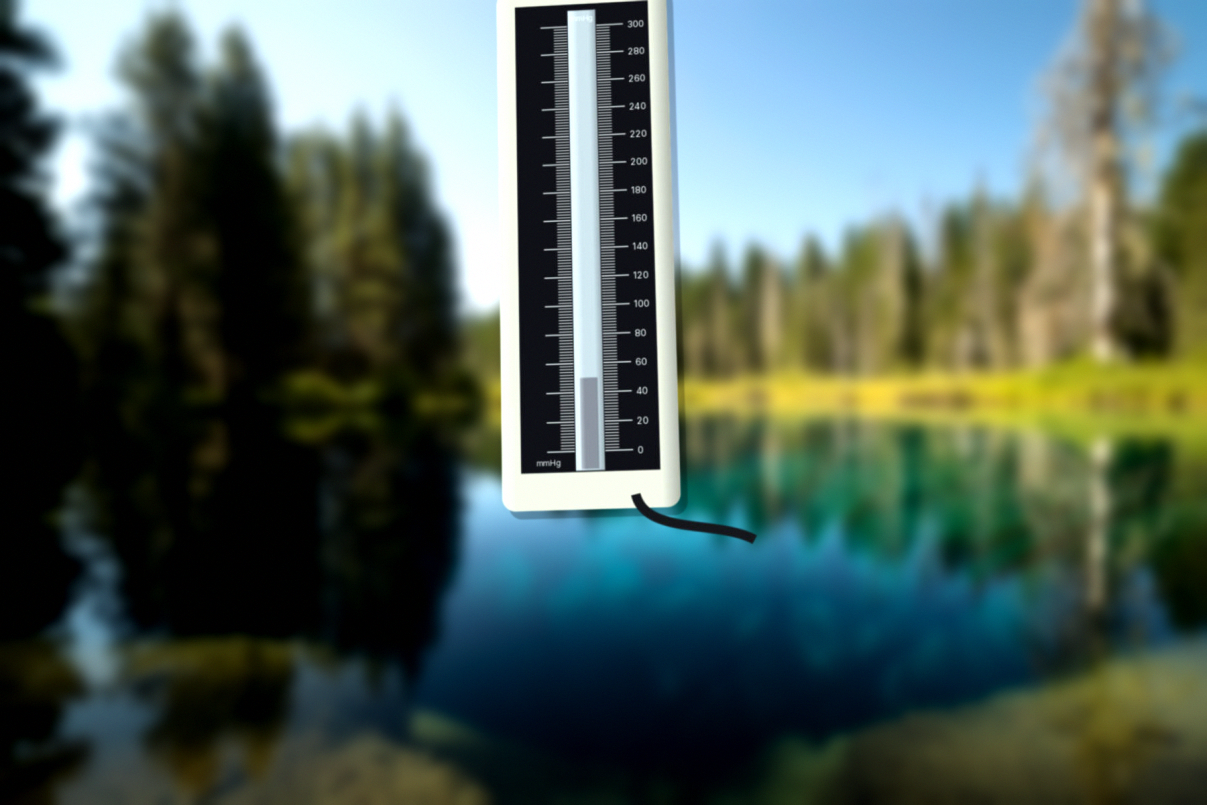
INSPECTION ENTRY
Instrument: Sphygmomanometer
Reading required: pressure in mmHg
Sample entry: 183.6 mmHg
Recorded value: 50 mmHg
